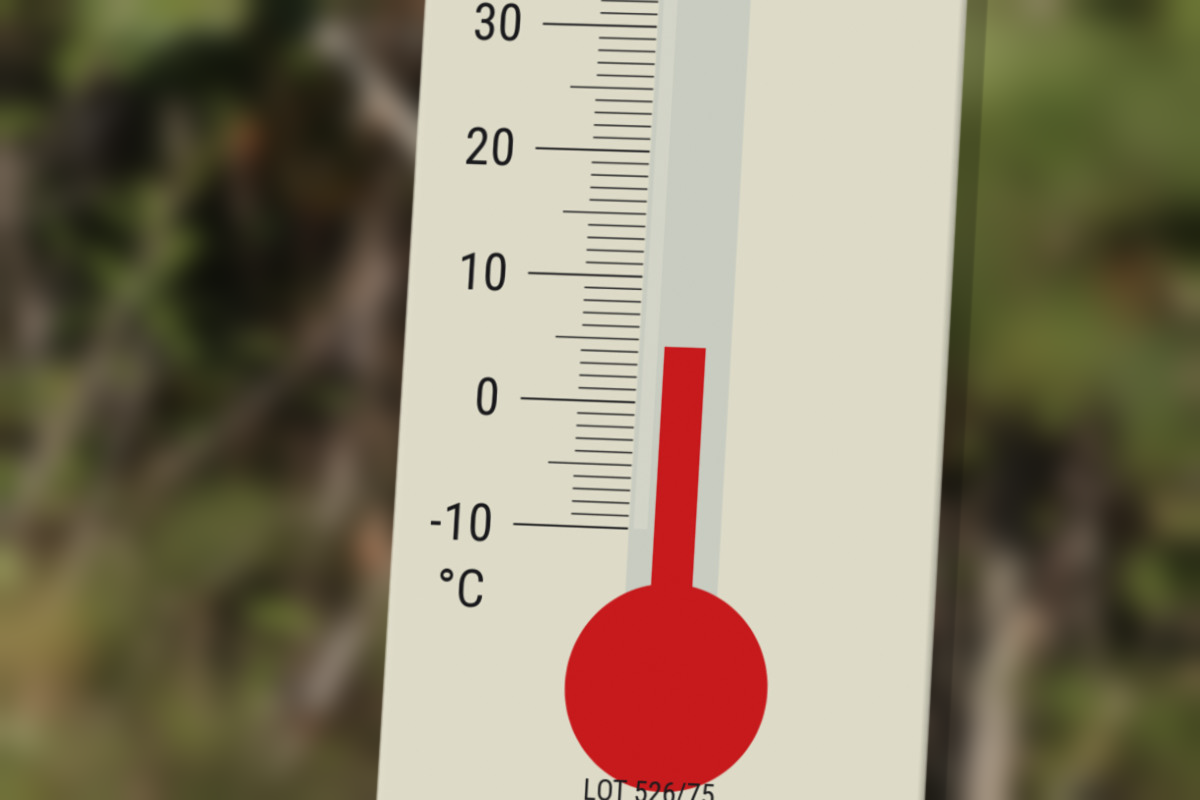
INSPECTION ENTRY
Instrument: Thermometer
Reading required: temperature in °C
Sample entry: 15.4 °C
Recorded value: 4.5 °C
